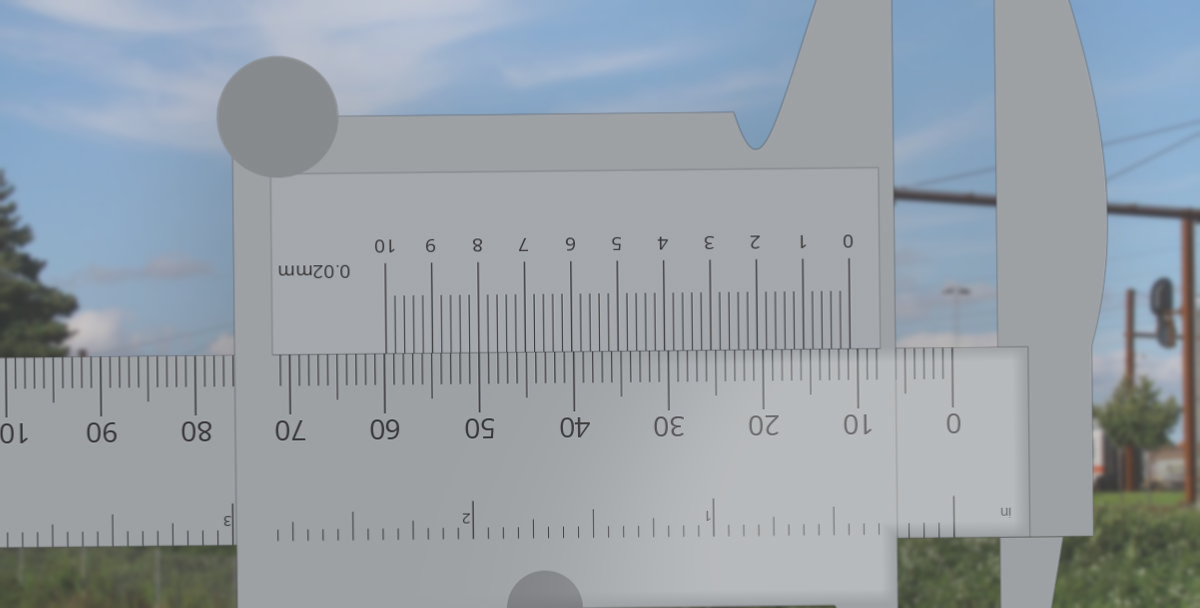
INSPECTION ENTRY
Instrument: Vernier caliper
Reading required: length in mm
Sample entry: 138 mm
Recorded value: 10.8 mm
